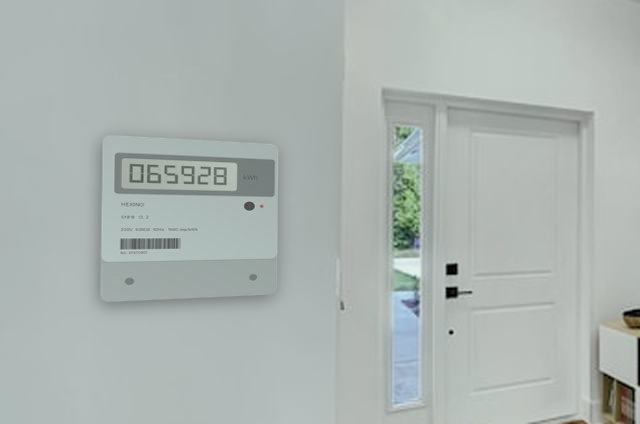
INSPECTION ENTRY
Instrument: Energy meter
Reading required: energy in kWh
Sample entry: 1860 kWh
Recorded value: 65928 kWh
